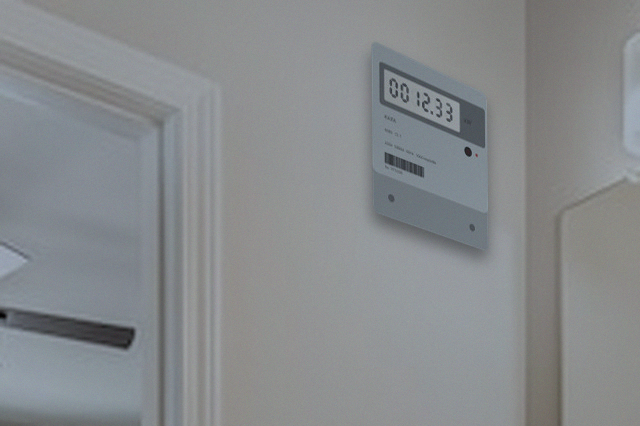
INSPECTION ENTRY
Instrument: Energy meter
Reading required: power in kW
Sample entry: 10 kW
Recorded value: 12.33 kW
